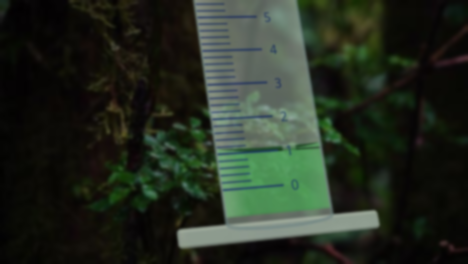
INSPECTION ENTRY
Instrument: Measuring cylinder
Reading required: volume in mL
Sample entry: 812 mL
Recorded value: 1 mL
